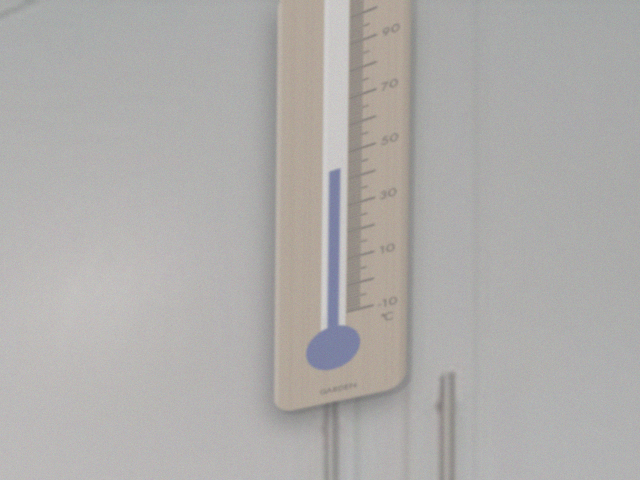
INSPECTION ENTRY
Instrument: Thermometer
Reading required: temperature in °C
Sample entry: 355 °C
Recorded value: 45 °C
